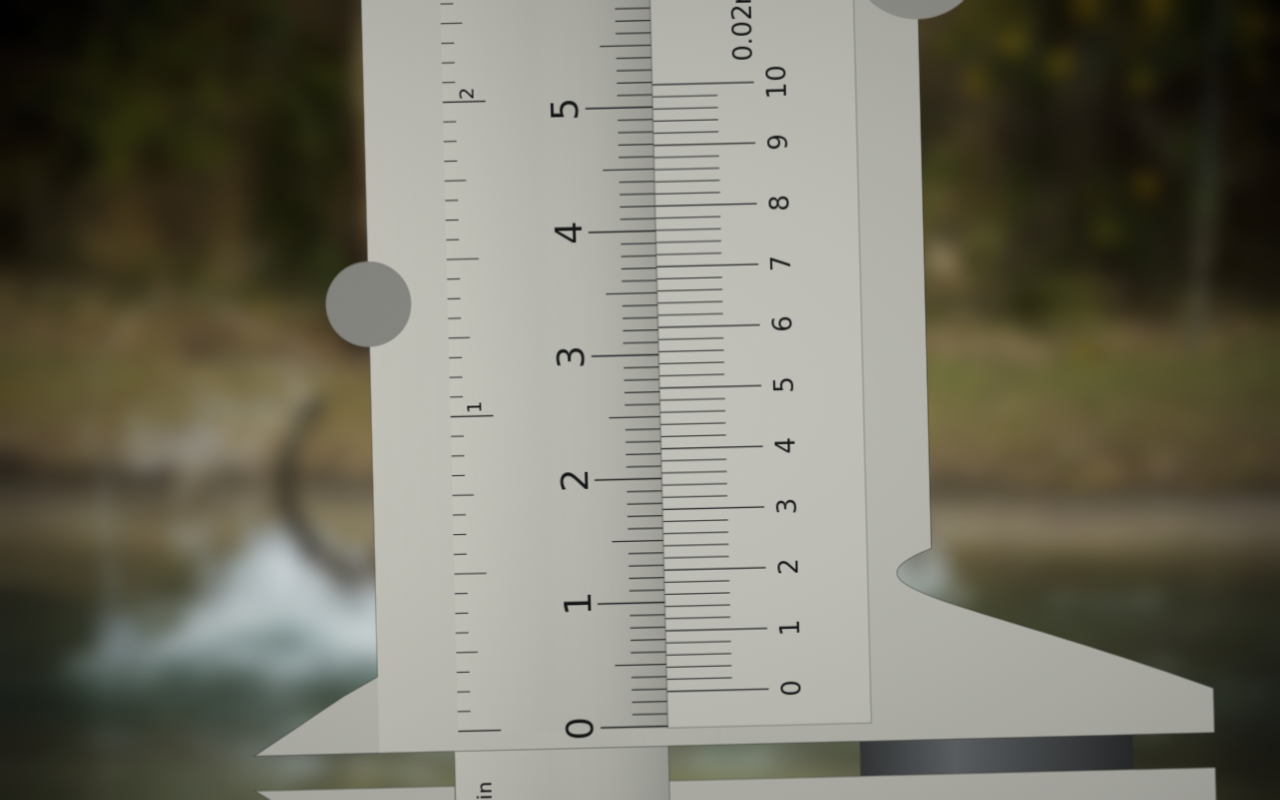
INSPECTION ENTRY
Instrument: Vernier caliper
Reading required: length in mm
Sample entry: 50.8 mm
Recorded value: 2.8 mm
